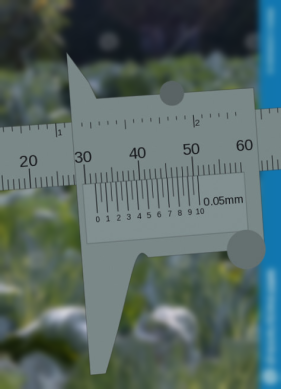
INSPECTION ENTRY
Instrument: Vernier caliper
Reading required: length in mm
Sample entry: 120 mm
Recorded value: 31.8 mm
